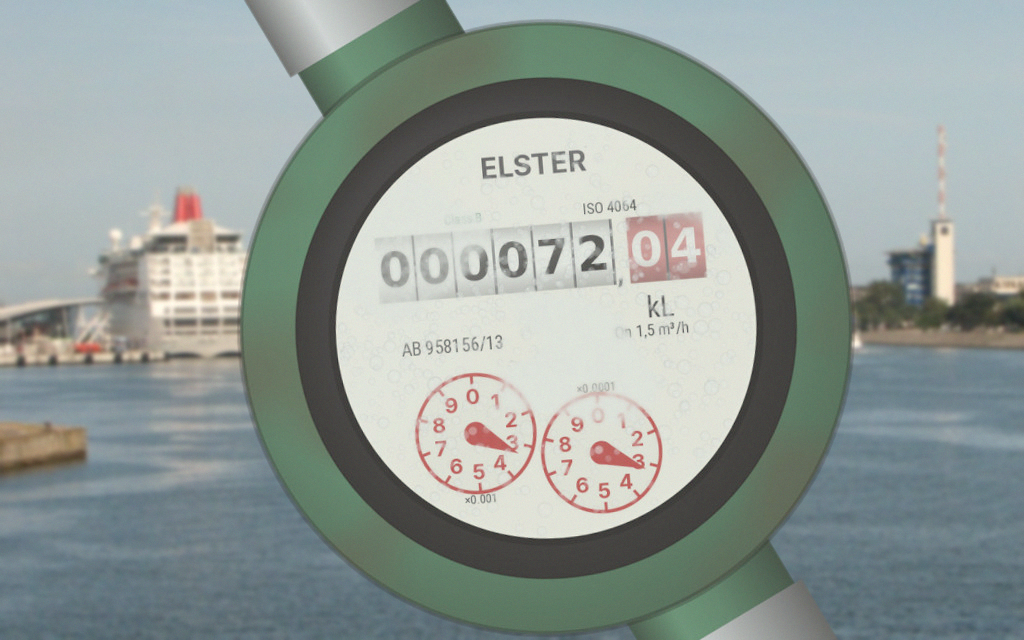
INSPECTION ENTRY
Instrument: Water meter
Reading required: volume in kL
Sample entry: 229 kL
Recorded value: 72.0433 kL
